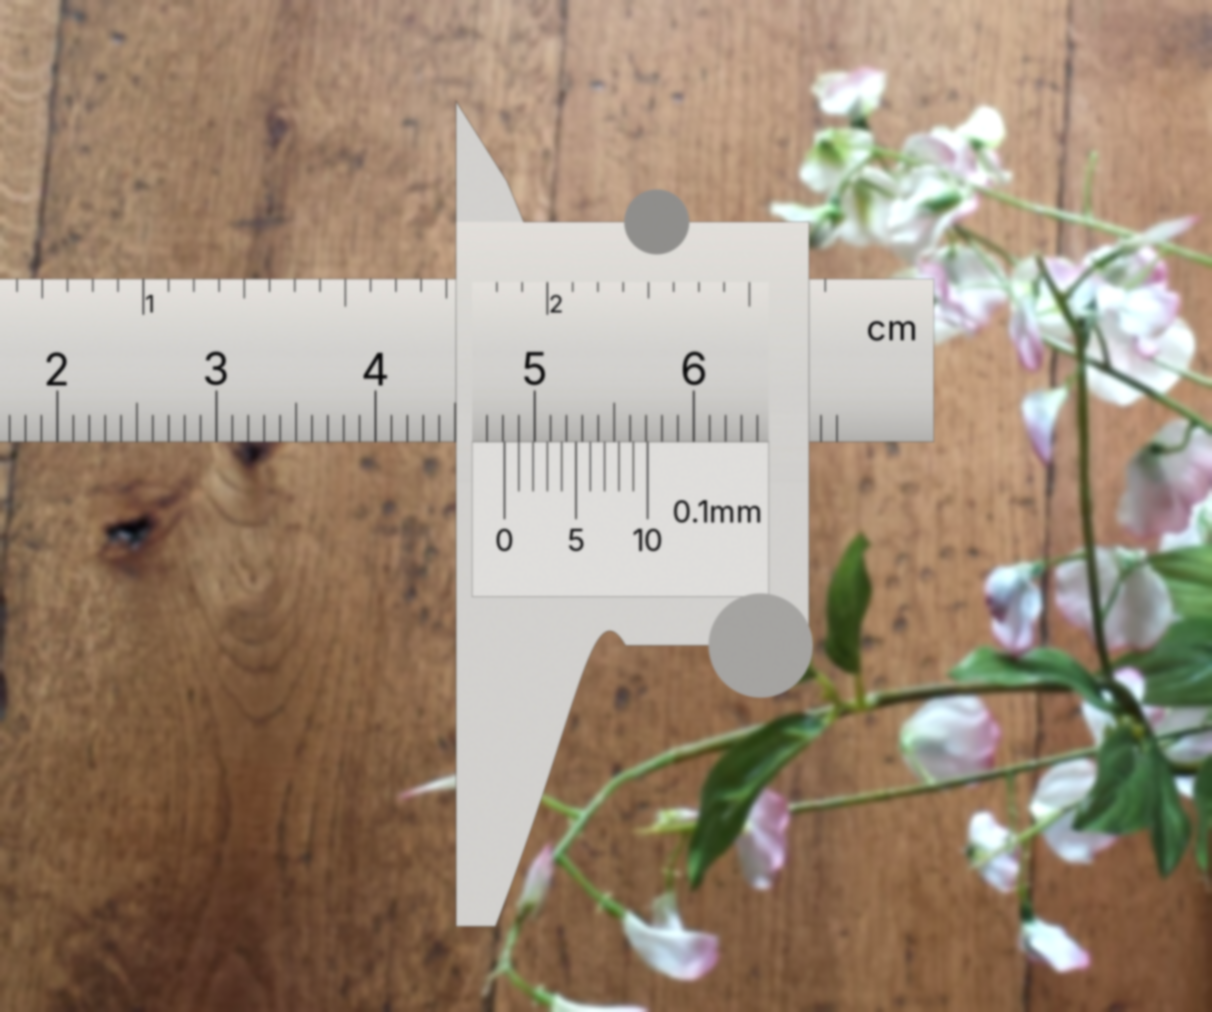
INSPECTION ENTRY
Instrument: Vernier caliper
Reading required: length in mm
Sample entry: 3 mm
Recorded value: 48.1 mm
